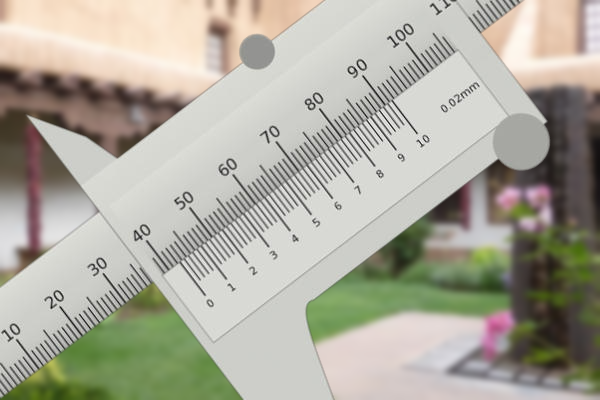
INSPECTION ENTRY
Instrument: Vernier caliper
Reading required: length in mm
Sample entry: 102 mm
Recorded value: 42.5 mm
